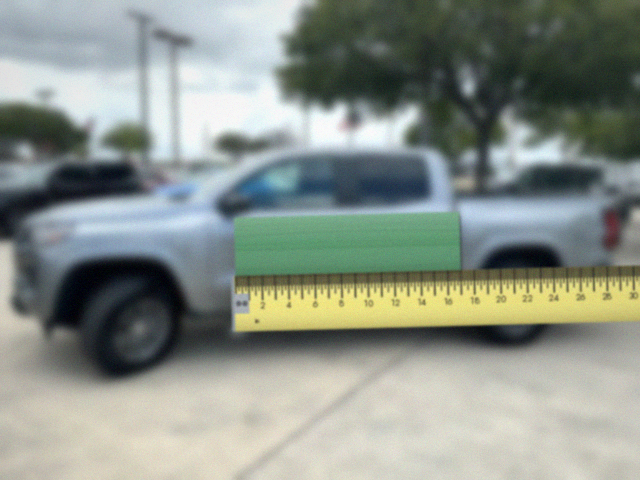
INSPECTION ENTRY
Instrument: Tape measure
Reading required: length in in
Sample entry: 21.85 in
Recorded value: 17 in
